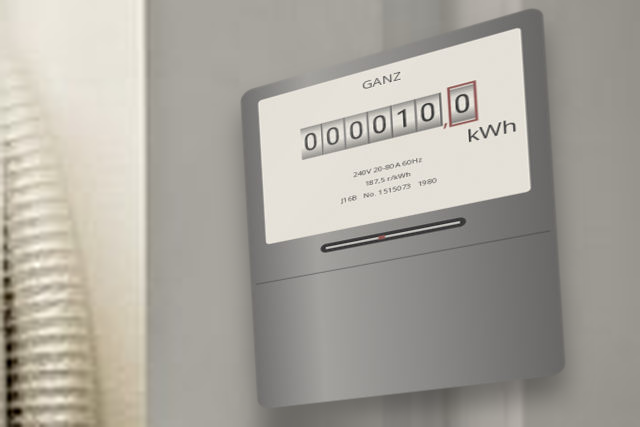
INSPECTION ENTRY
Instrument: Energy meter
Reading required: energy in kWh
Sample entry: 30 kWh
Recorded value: 10.0 kWh
